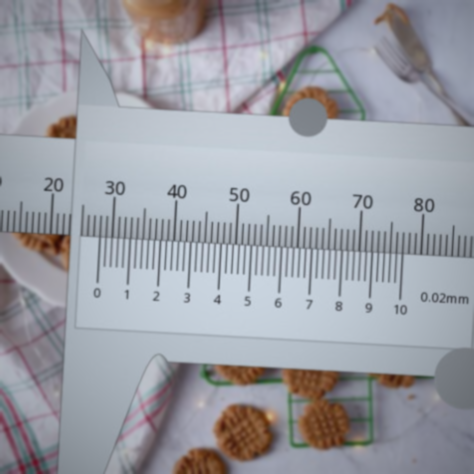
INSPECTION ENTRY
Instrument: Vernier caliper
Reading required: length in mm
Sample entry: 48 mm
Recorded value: 28.0 mm
